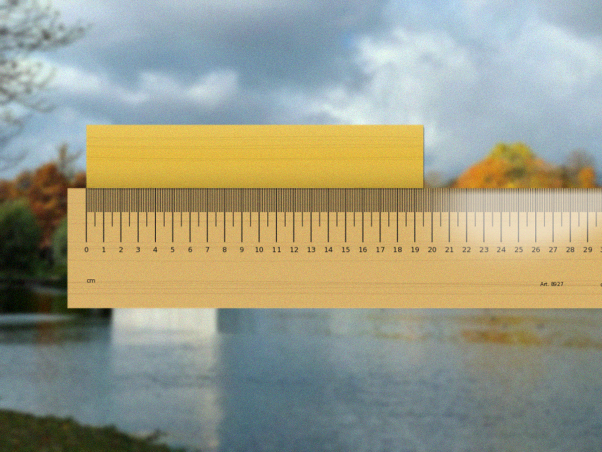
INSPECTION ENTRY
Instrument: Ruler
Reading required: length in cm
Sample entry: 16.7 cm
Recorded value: 19.5 cm
